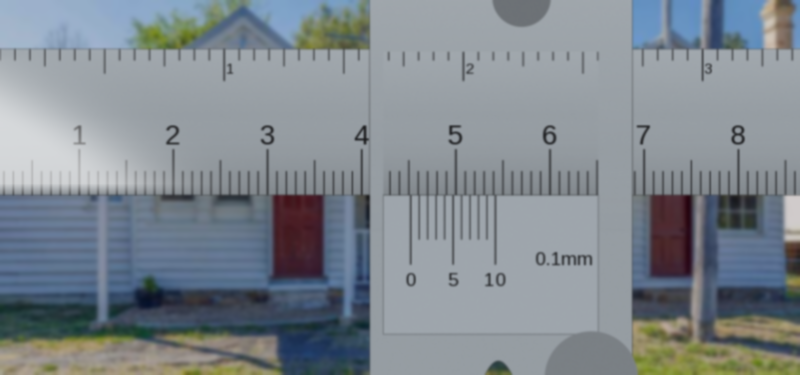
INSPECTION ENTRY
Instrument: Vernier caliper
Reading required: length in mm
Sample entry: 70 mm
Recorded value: 45.2 mm
